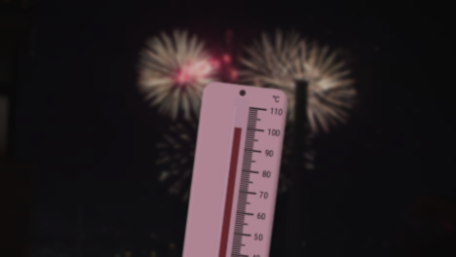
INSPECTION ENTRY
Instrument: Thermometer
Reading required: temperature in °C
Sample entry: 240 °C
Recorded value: 100 °C
